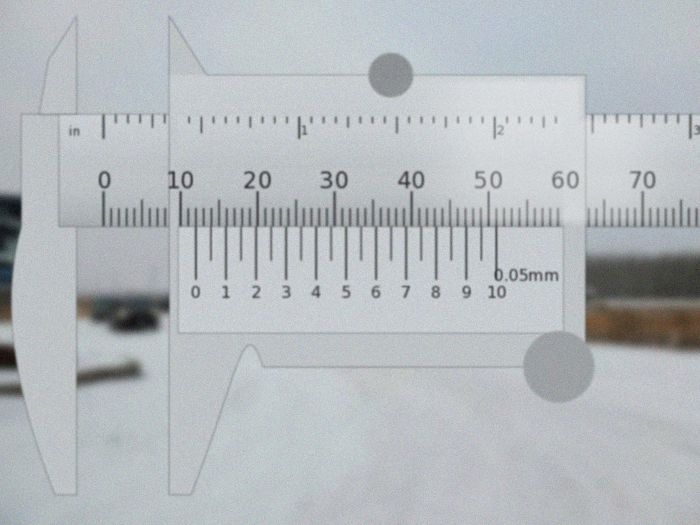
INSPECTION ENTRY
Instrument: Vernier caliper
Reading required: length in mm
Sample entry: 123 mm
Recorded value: 12.0 mm
